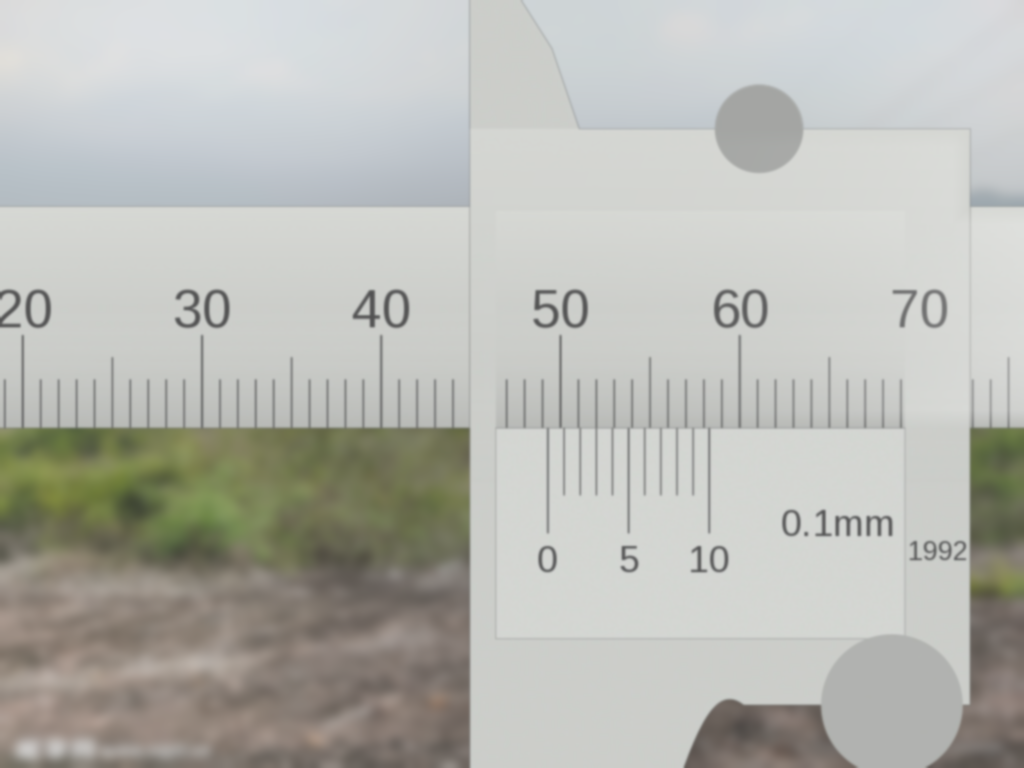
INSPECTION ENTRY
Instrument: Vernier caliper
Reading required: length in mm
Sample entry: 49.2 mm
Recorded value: 49.3 mm
